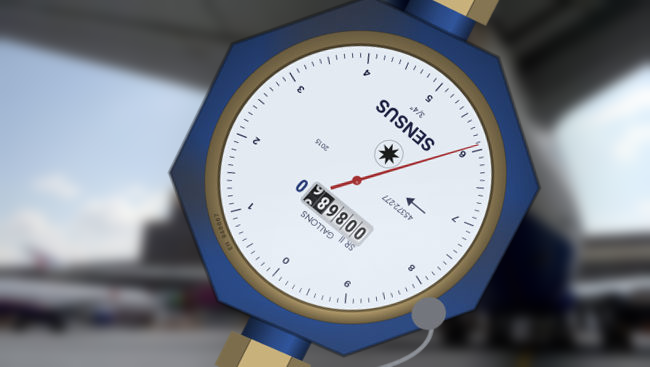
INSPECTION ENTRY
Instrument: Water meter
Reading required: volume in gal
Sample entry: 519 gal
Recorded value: 86855.9 gal
